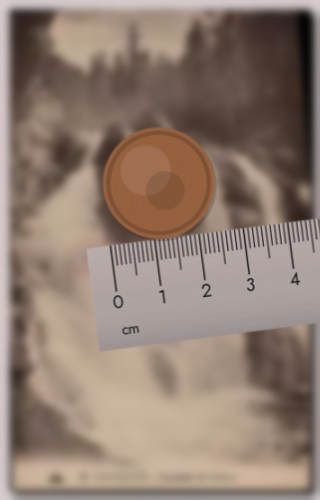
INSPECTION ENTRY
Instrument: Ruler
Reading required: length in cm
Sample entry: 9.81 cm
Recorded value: 2.5 cm
